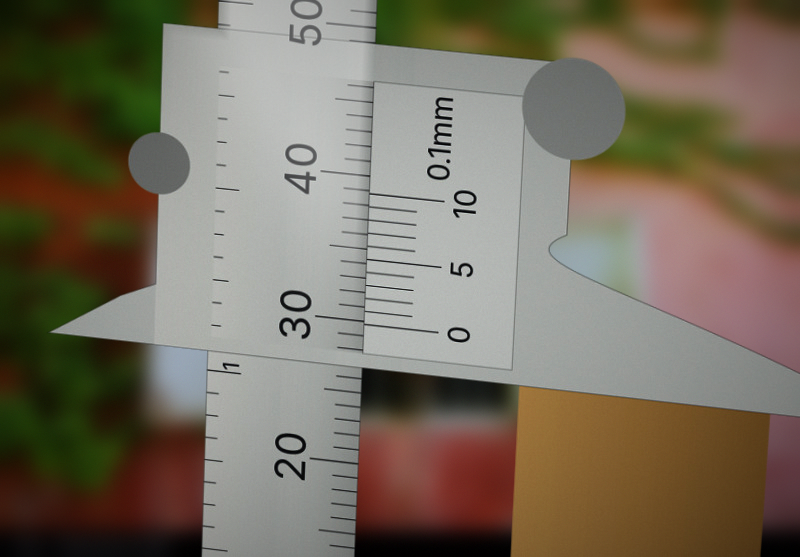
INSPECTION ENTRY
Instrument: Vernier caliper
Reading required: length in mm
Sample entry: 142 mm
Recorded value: 29.8 mm
